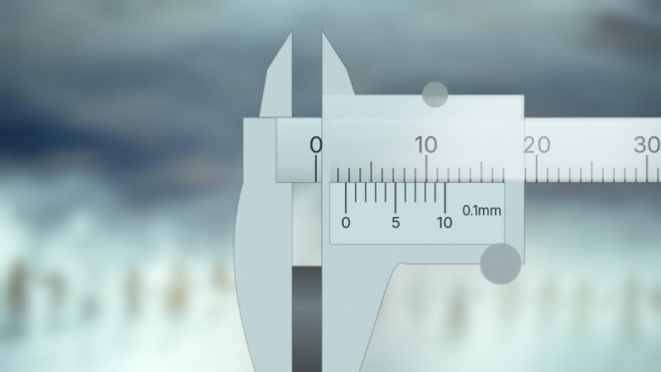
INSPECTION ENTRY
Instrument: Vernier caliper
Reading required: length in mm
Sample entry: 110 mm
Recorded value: 2.7 mm
